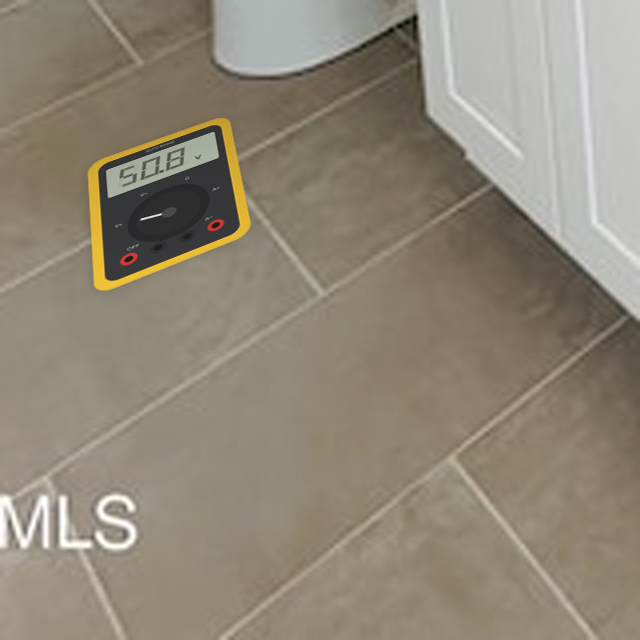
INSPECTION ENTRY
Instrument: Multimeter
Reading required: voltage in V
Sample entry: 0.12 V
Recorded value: 50.8 V
